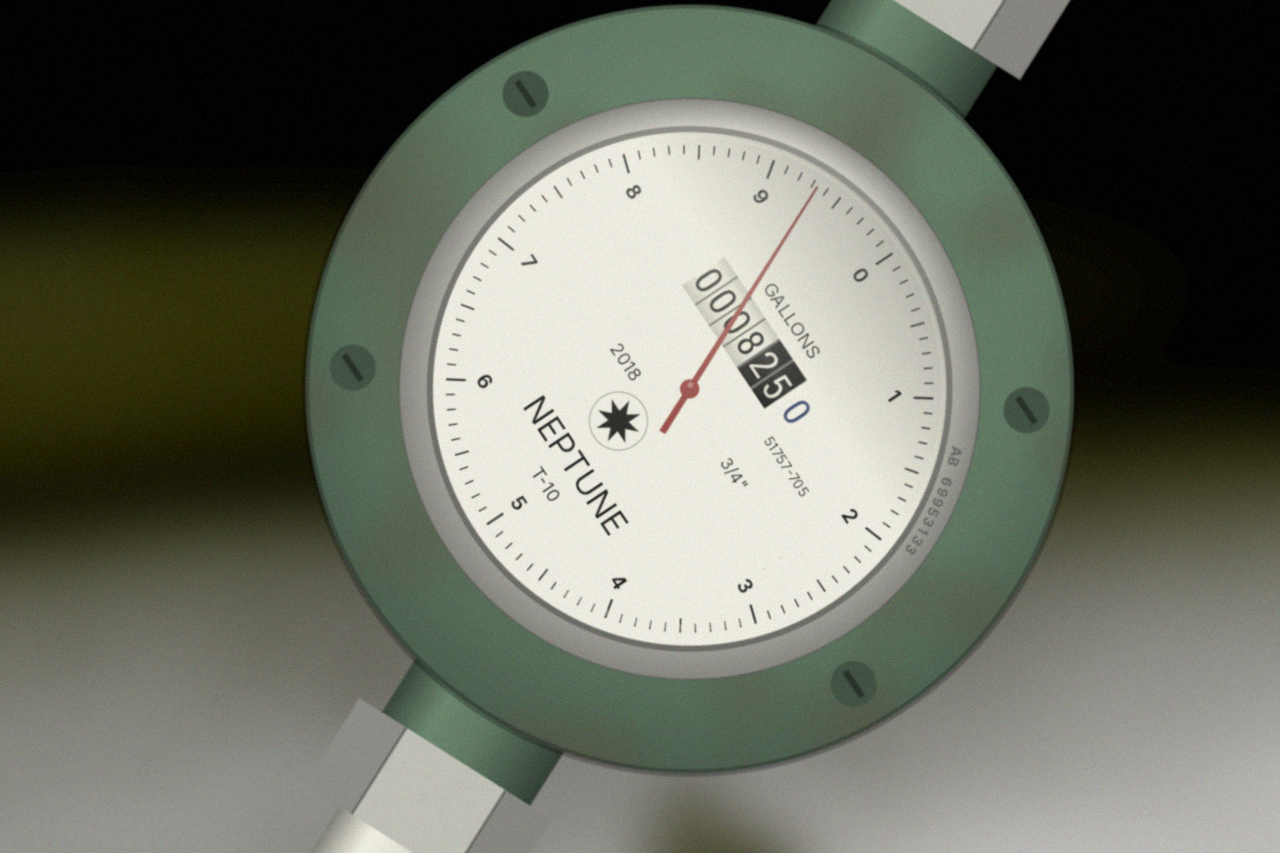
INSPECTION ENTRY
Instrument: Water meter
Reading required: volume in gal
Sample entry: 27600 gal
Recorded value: 8249.3 gal
